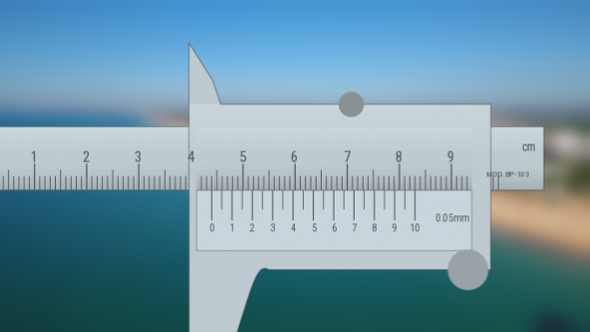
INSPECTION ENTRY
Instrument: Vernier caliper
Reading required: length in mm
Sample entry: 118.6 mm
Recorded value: 44.0 mm
